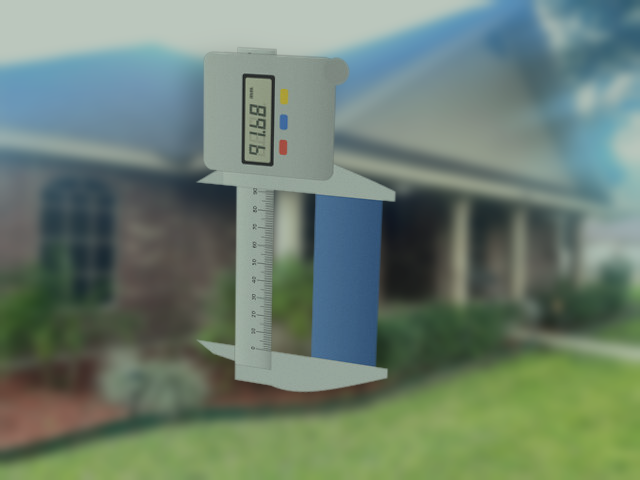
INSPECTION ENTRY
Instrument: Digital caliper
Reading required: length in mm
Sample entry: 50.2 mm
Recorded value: 91.68 mm
